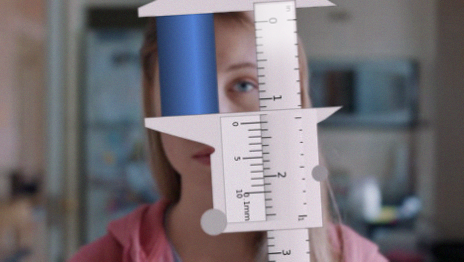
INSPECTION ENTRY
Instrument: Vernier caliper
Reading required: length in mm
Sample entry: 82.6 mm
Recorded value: 13.0 mm
